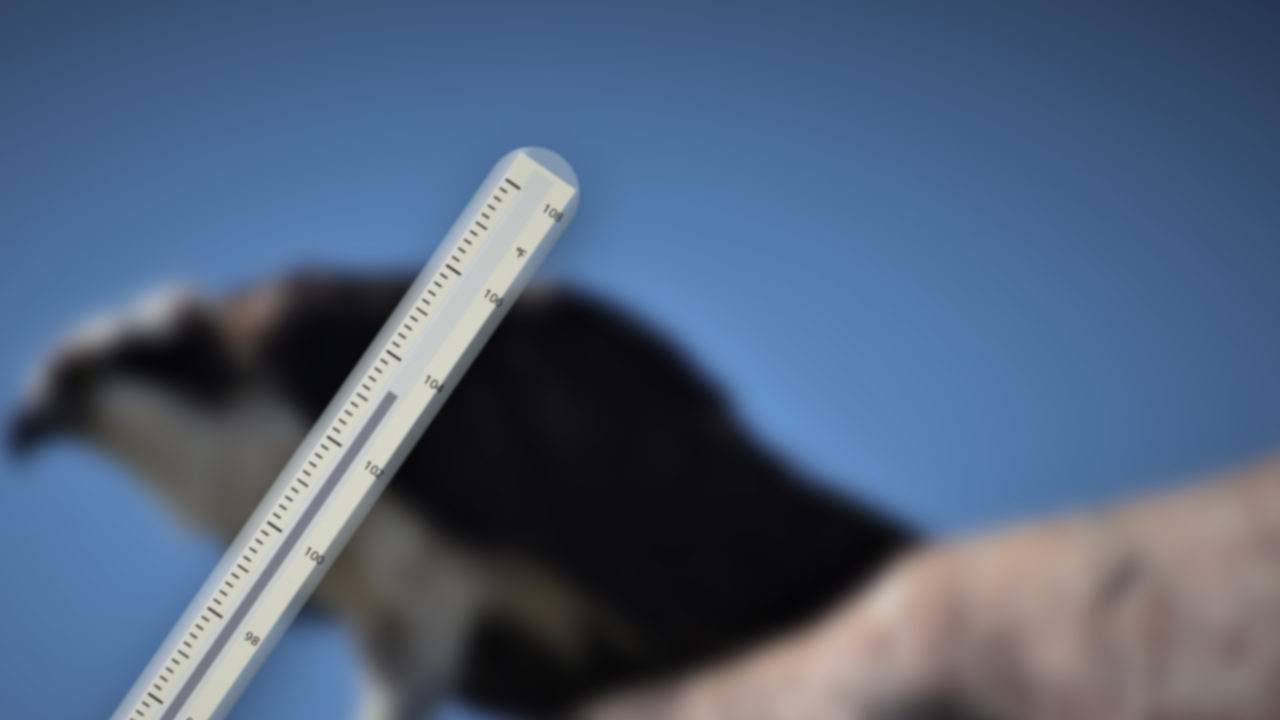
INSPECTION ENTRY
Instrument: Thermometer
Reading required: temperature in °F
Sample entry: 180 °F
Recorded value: 103.4 °F
